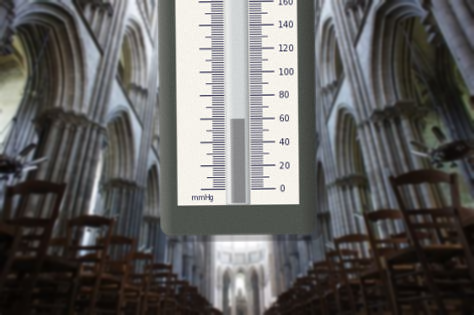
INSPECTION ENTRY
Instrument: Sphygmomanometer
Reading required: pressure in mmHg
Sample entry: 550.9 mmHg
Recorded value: 60 mmHg
